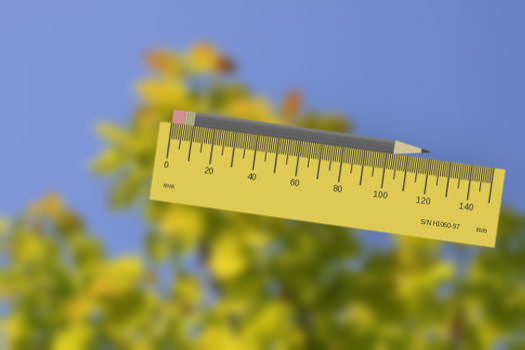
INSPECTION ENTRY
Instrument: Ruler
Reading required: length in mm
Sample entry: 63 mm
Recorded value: 120 mm
